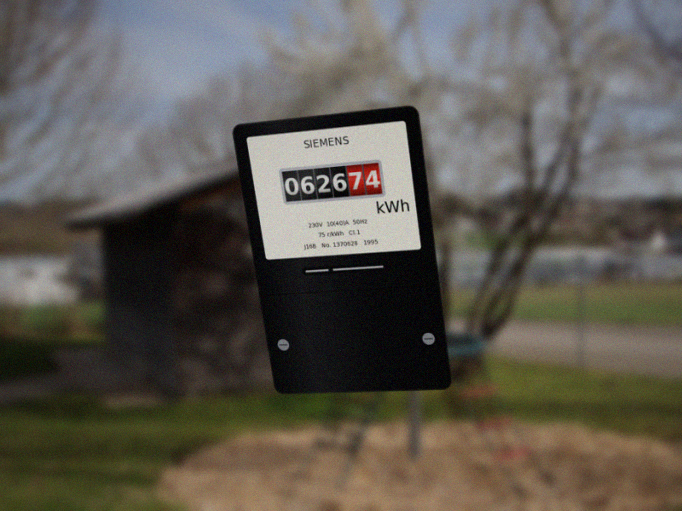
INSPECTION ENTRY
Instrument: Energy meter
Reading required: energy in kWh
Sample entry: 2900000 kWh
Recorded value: 626.74 kWh
